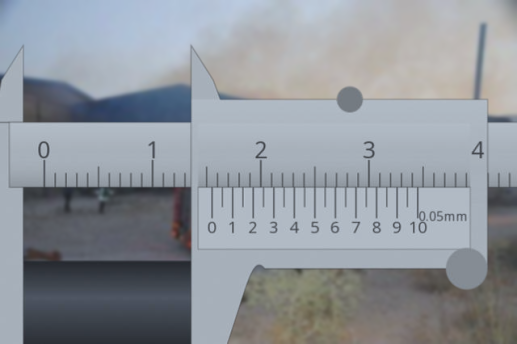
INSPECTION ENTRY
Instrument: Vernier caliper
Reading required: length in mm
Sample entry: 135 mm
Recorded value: 15.5 mm
